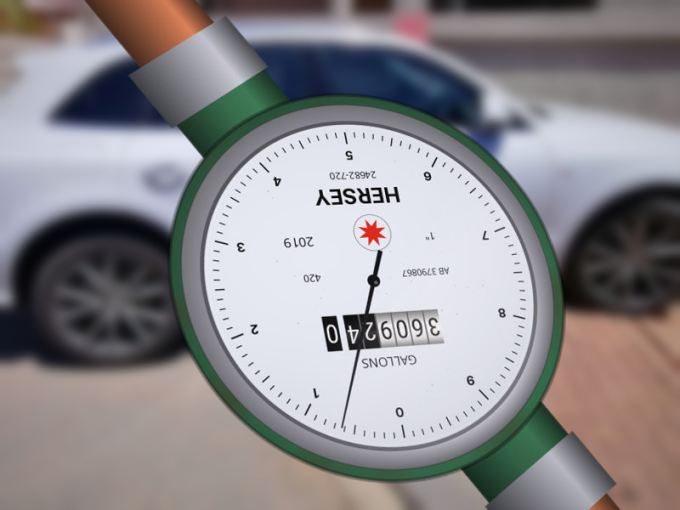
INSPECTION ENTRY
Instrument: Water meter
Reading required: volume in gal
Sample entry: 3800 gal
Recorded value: 3609240.6 gal
